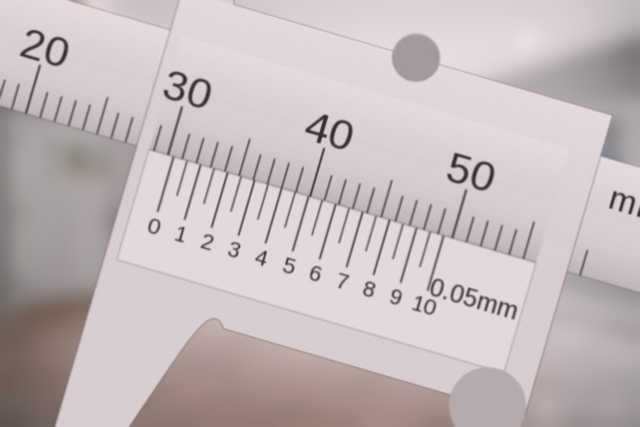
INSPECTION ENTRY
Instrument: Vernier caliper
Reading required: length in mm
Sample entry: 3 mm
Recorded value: 30.4 mm
